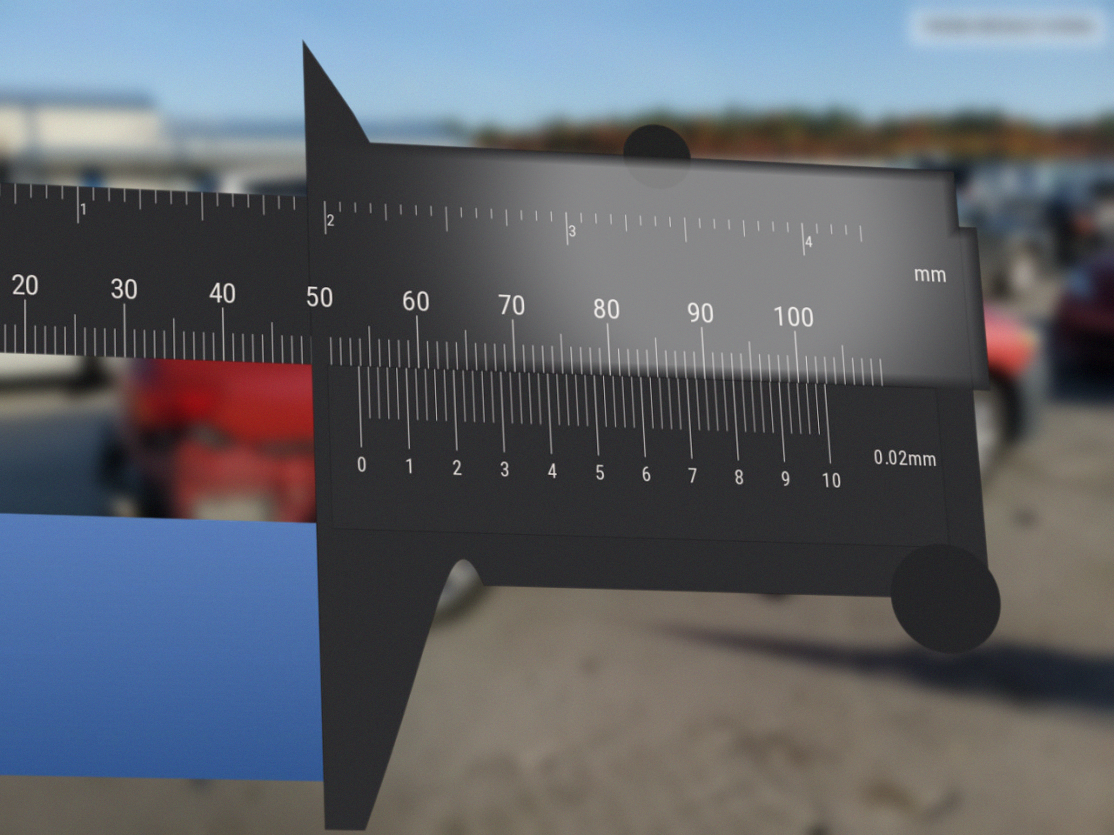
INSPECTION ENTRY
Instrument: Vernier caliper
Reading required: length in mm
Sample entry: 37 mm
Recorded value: 53.8 mm
